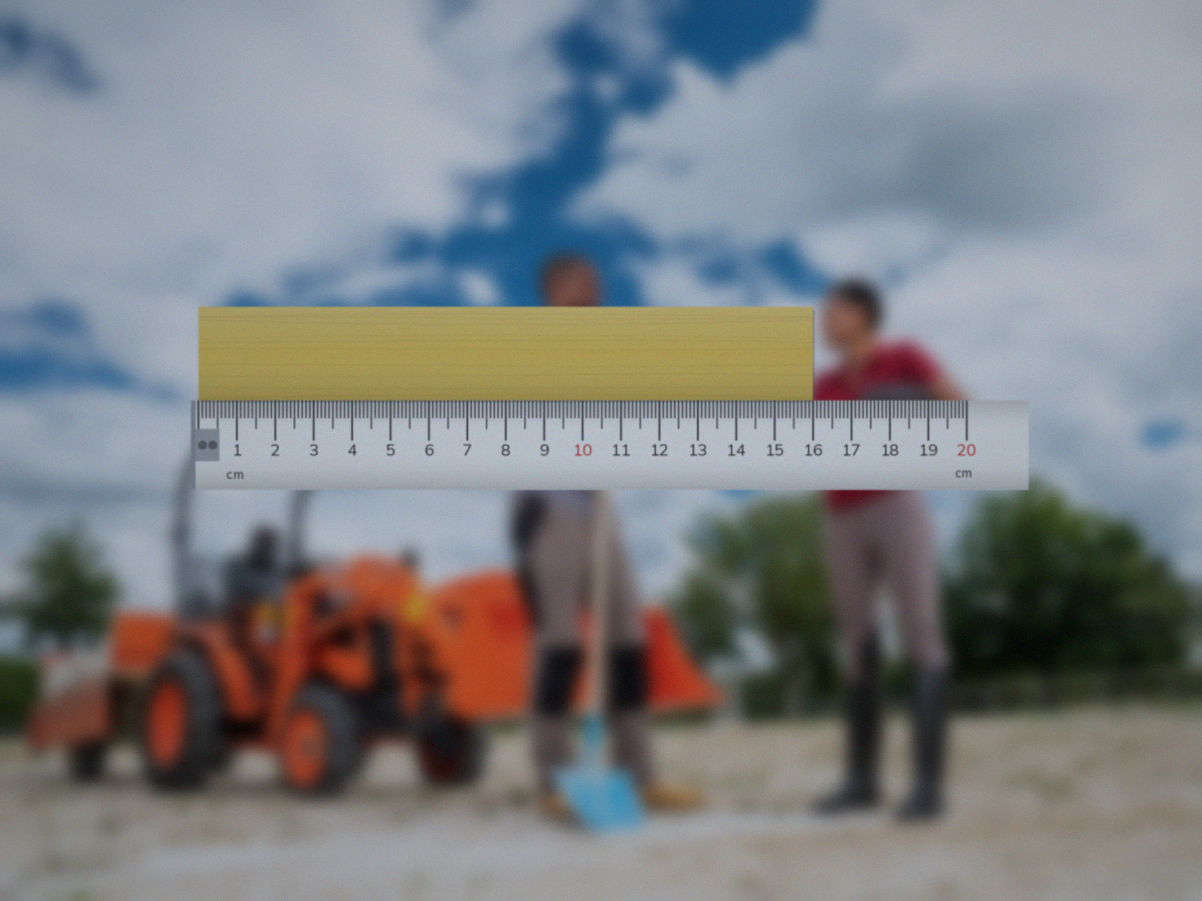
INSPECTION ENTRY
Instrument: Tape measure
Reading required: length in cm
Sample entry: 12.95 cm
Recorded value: 16 cm
